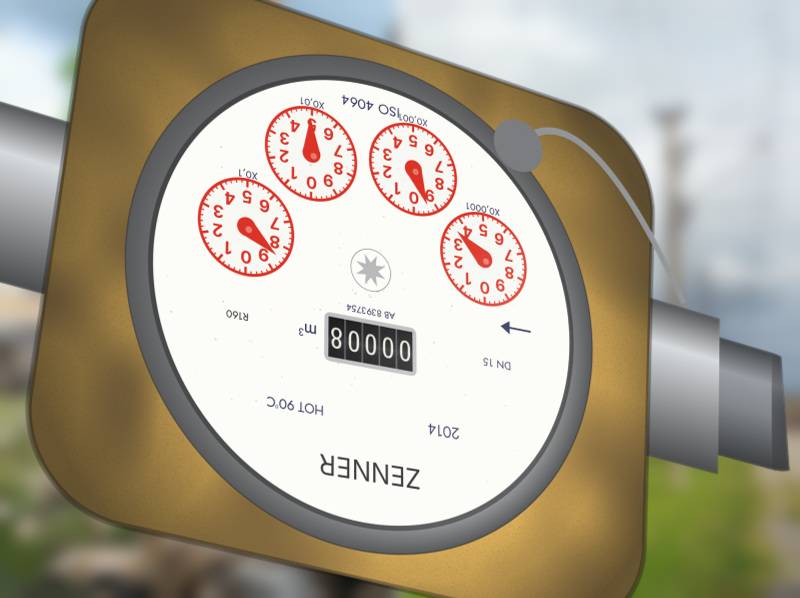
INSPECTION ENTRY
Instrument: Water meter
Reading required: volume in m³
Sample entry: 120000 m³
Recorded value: 8.8493 m³
